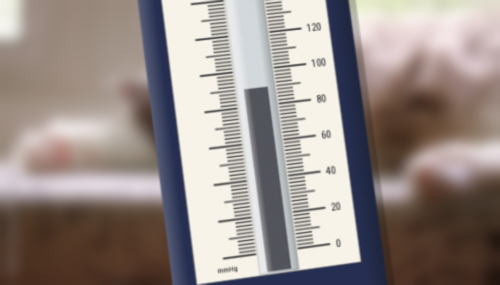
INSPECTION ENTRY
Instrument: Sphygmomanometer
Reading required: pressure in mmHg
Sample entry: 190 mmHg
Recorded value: 90 mmHg
